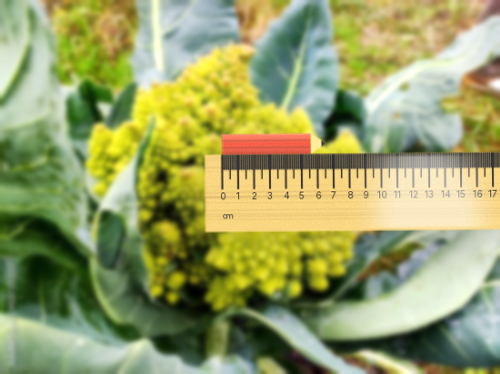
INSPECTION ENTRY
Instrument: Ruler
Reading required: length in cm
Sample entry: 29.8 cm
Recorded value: 6.5 cm
